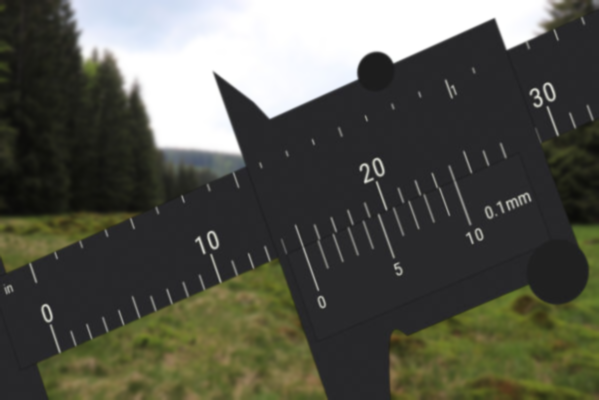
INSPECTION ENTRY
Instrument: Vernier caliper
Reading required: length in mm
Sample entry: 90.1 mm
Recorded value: 15.0 mm
